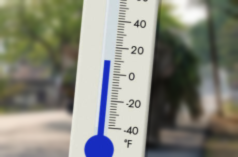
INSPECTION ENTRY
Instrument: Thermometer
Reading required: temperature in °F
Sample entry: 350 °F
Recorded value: 10 °F
